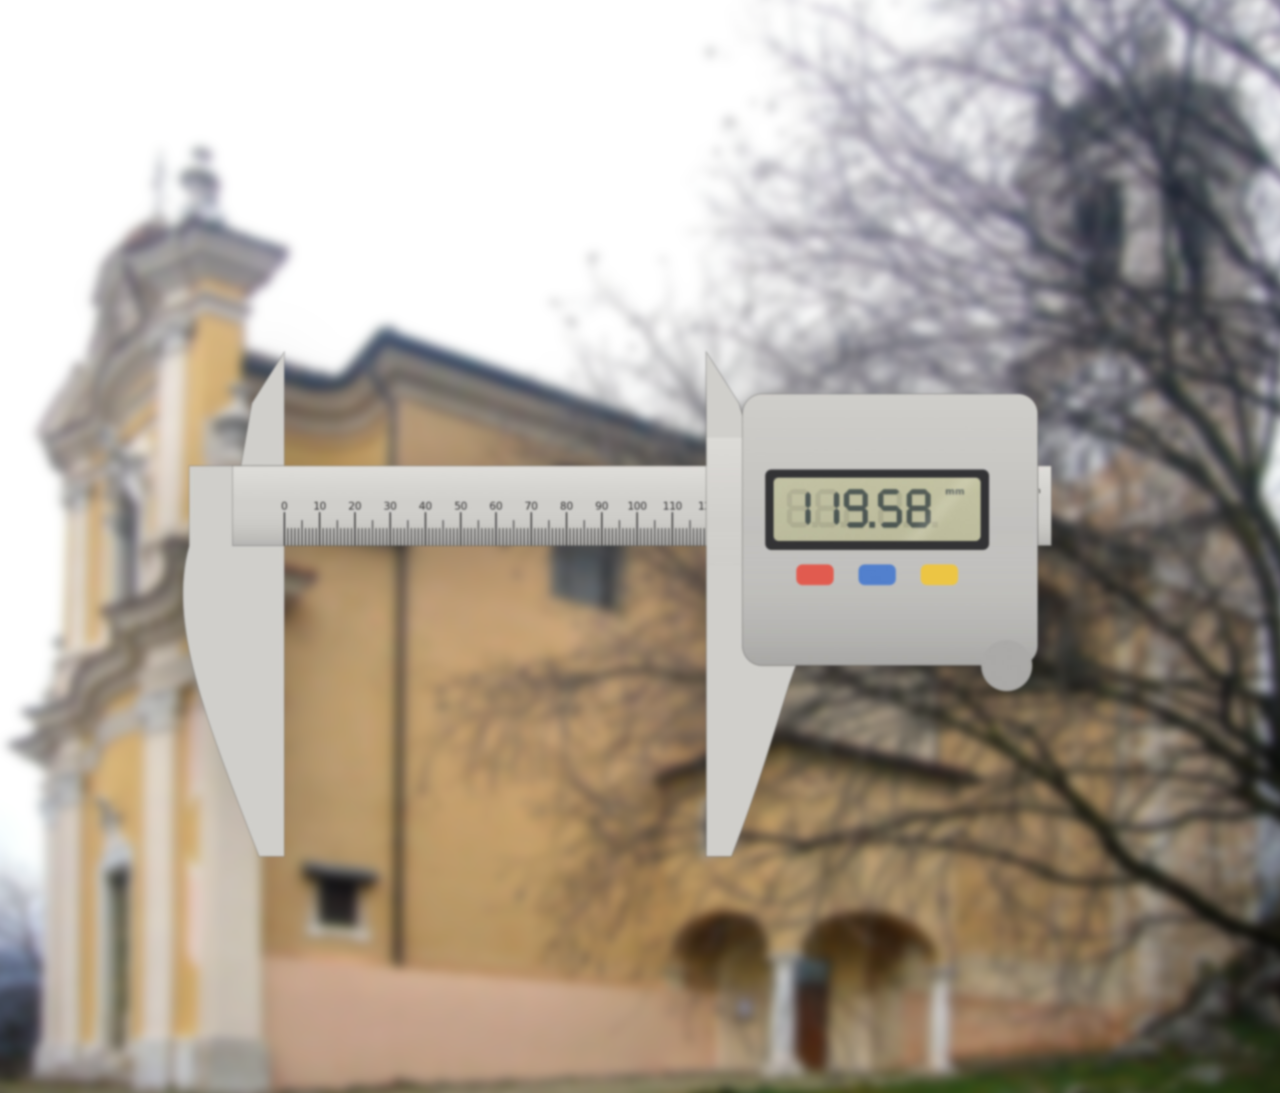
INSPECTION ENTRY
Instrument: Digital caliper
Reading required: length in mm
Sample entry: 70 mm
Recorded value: 119.58 mm
